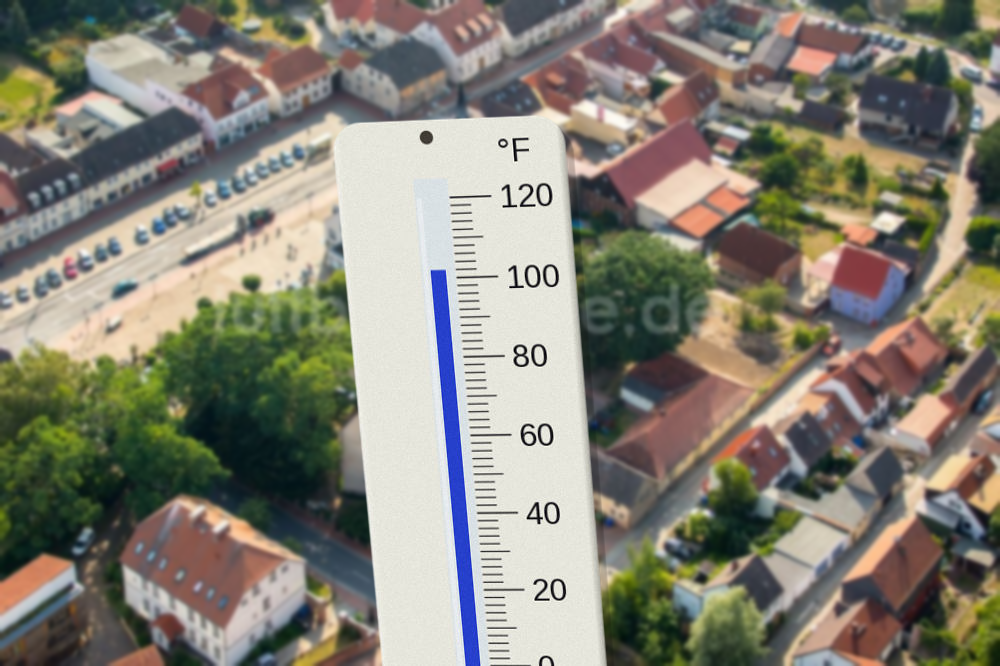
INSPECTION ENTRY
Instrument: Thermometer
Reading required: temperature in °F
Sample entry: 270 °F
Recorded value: 102 °F
